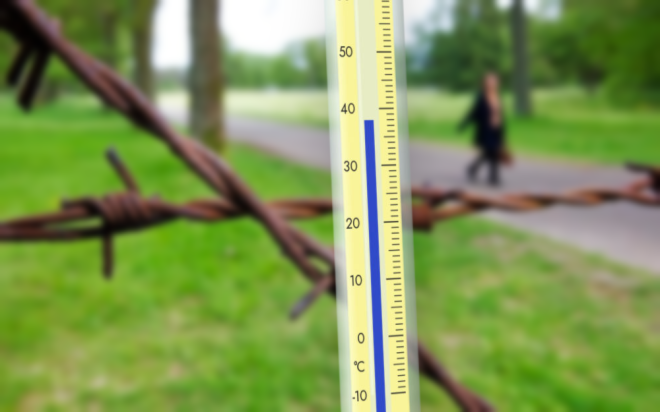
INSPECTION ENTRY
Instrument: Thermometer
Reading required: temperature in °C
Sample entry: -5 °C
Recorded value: 38 °C
